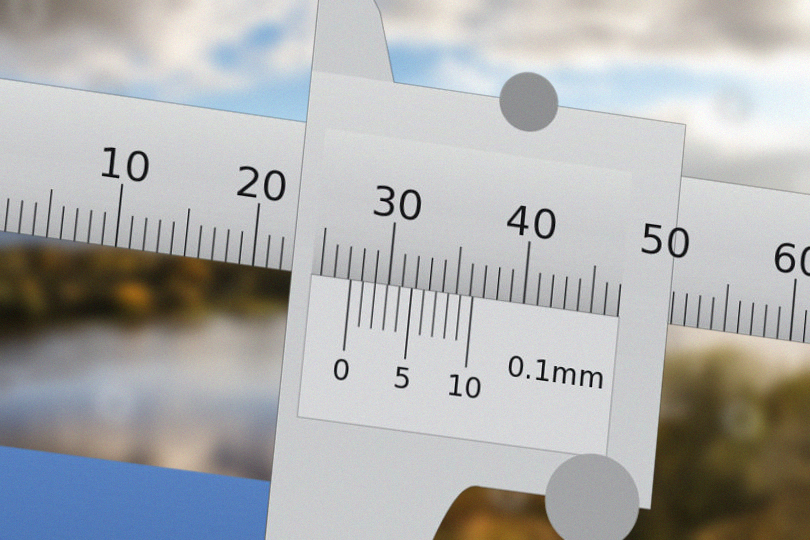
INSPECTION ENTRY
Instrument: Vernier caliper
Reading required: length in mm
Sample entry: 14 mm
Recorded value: 27.2 mm
